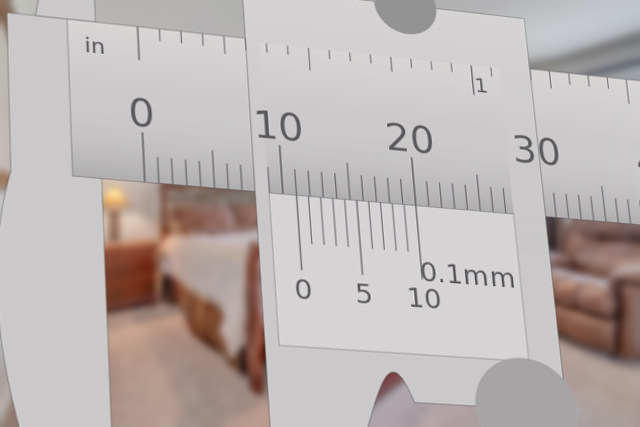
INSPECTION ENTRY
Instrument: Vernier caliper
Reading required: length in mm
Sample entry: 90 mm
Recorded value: 11.0 mm
